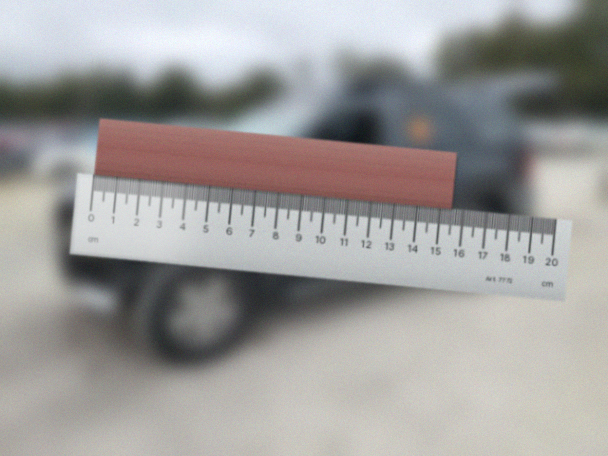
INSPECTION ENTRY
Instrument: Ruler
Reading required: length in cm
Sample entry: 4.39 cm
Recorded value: 15.5 cm
